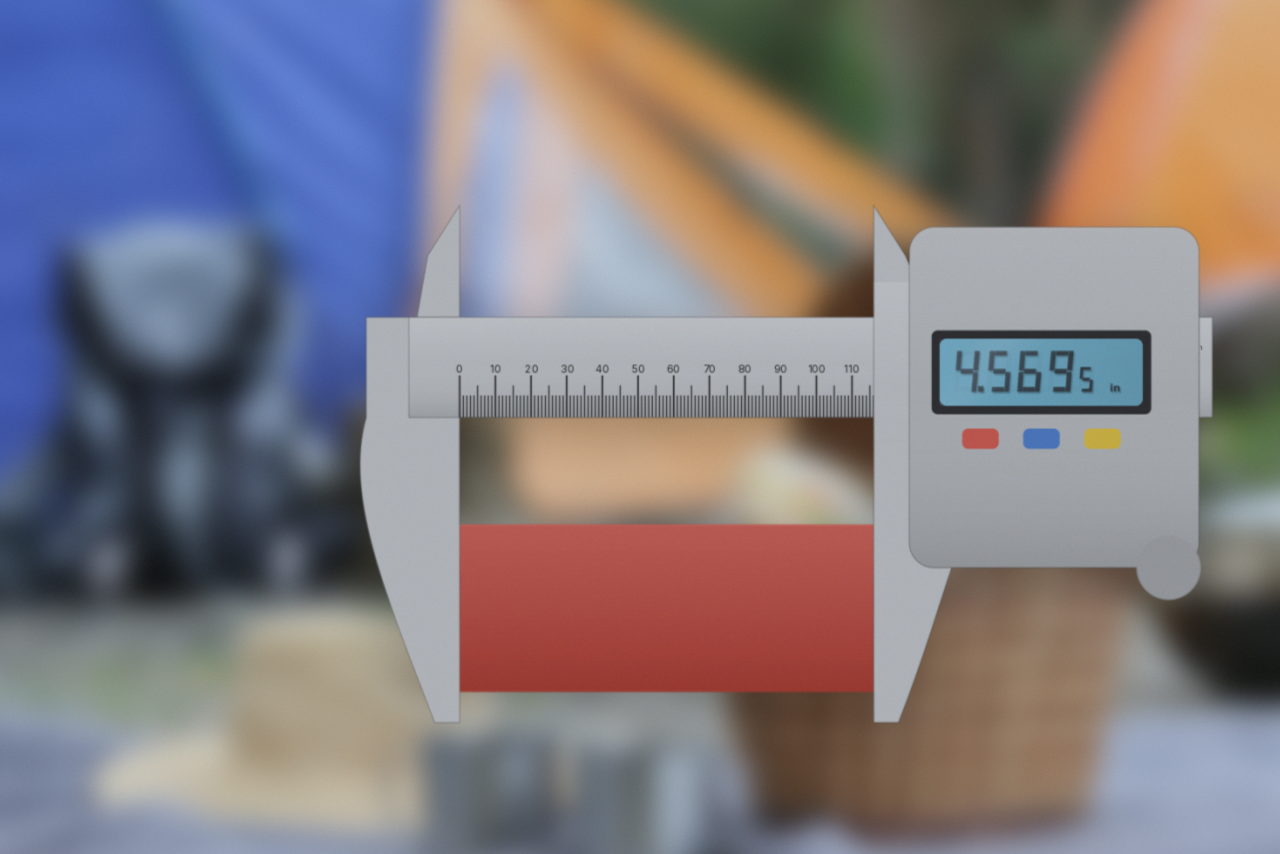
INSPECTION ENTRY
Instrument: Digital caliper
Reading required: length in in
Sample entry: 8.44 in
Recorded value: 4.5695 in
